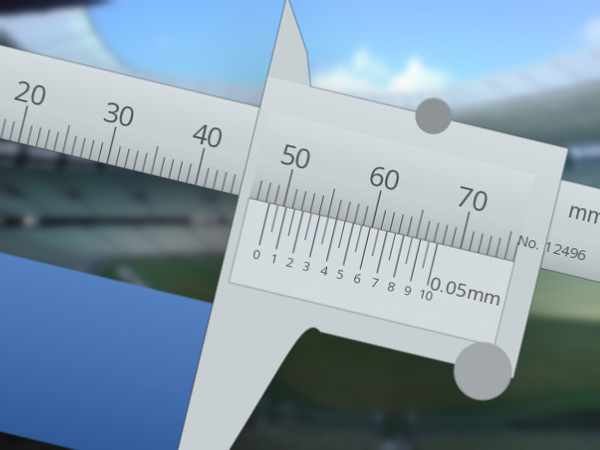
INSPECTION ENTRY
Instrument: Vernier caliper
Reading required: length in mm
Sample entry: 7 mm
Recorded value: 48.4 mm
